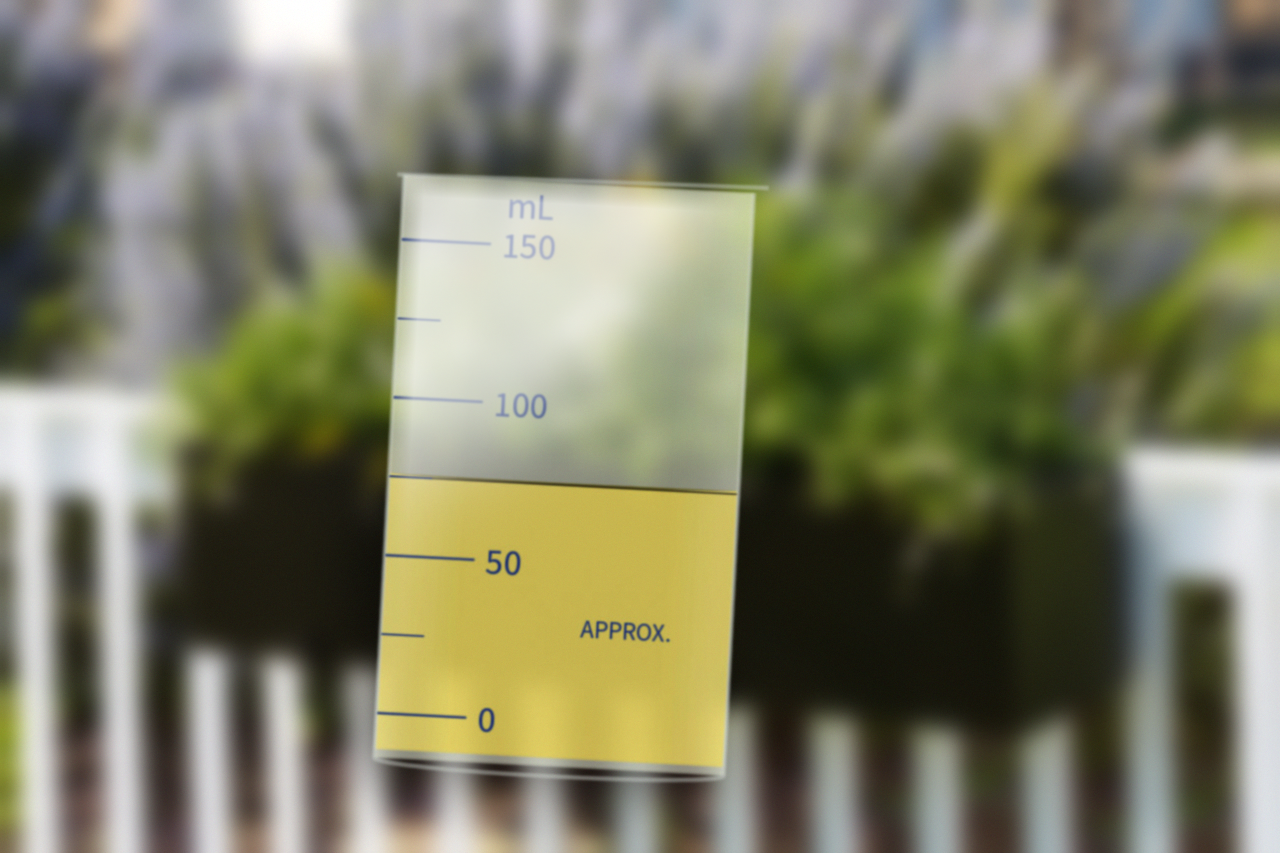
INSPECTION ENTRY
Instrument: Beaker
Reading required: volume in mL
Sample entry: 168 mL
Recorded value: 75 mL
